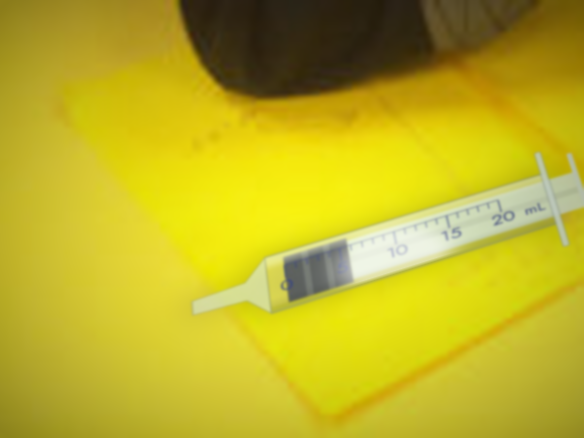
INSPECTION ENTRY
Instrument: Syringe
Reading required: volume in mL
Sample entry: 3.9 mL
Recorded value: 0 mL
